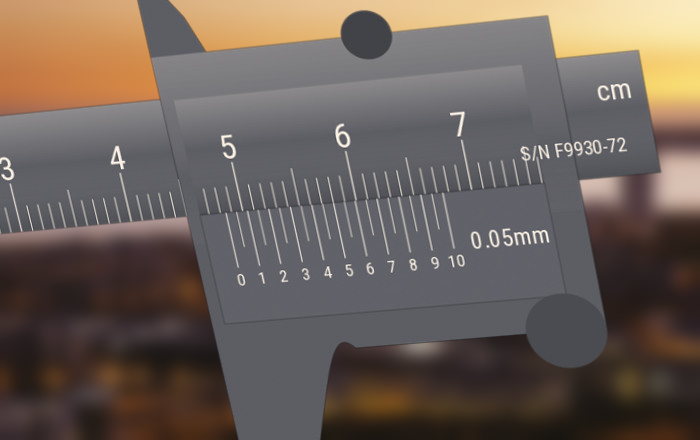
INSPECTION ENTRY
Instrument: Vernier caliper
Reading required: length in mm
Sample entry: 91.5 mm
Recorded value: 48.5 mm
